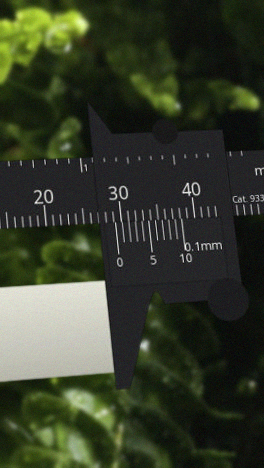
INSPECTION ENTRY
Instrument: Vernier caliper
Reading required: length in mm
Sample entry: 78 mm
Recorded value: 29.2 mm
